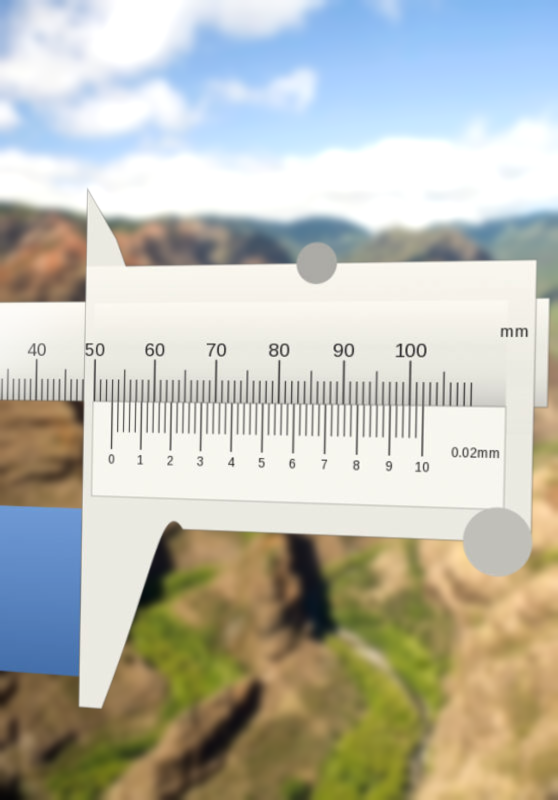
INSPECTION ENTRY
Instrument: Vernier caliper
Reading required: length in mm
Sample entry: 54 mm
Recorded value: 53.0 mm
